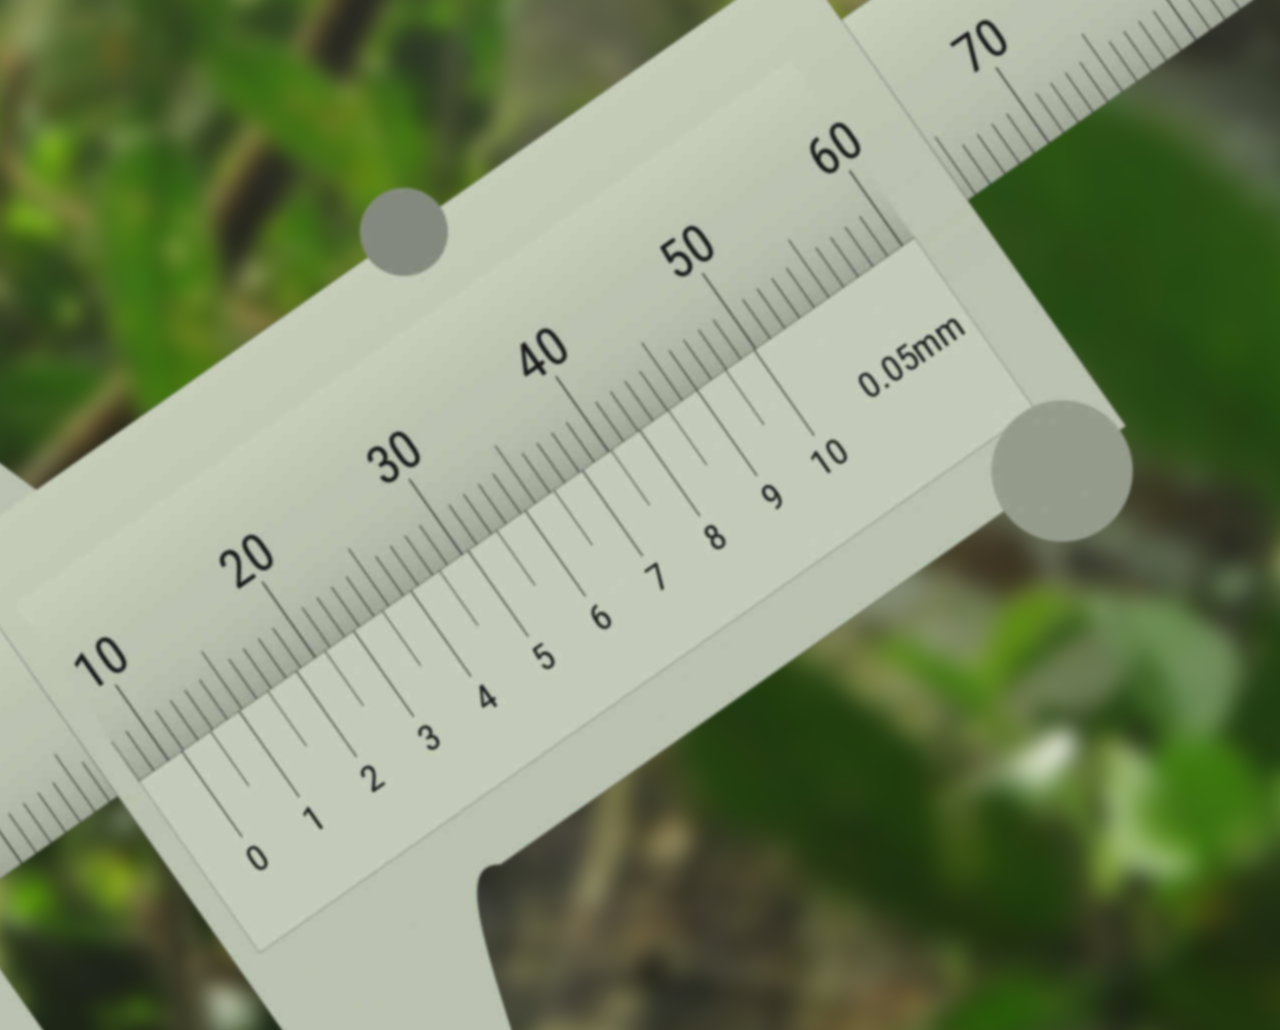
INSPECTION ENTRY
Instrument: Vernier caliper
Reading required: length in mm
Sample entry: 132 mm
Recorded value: 10.9 mm
